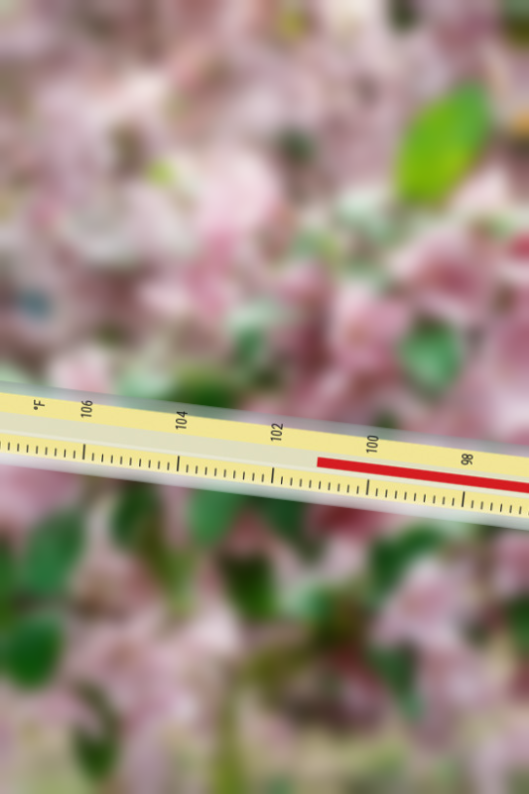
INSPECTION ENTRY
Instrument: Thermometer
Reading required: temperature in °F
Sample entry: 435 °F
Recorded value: 101.1 °F
